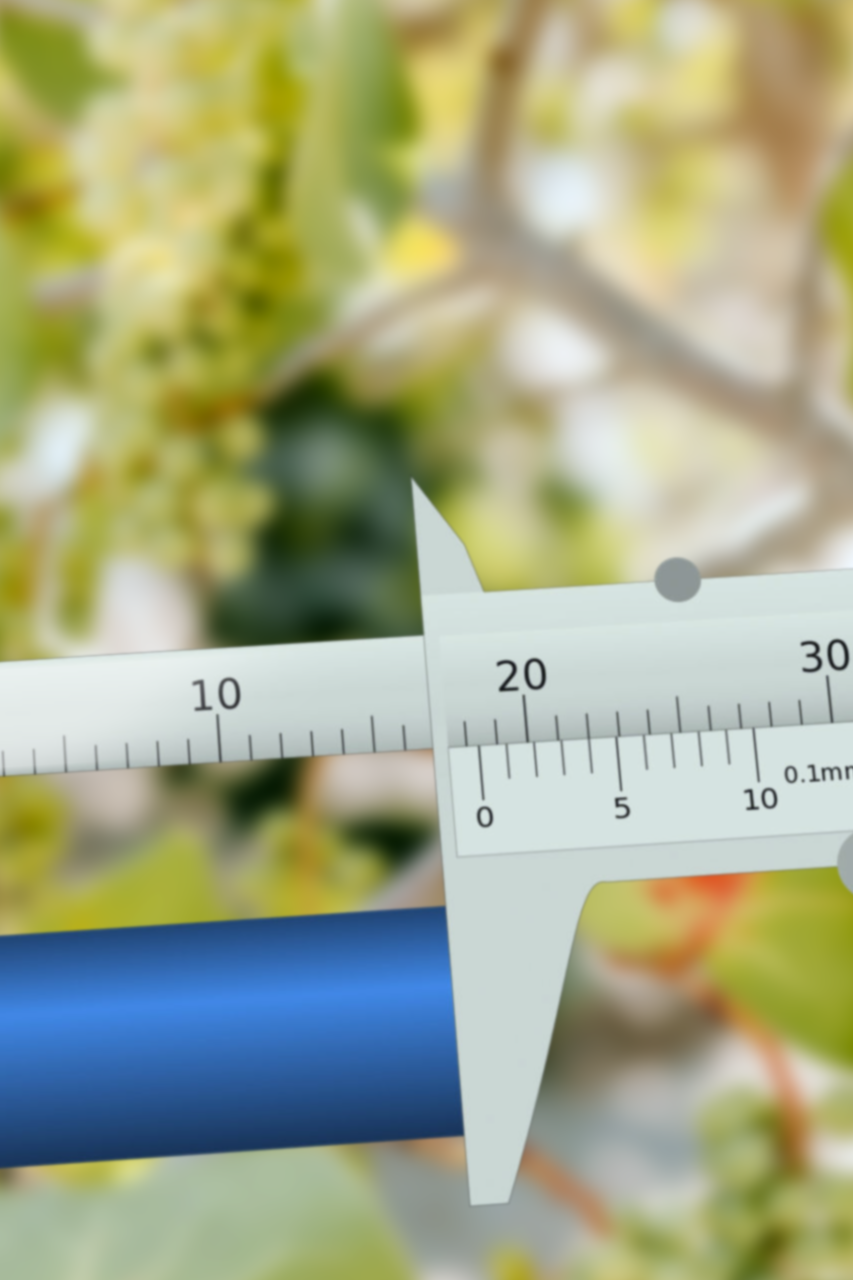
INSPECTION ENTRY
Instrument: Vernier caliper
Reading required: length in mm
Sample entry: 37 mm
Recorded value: 18.4 mm
